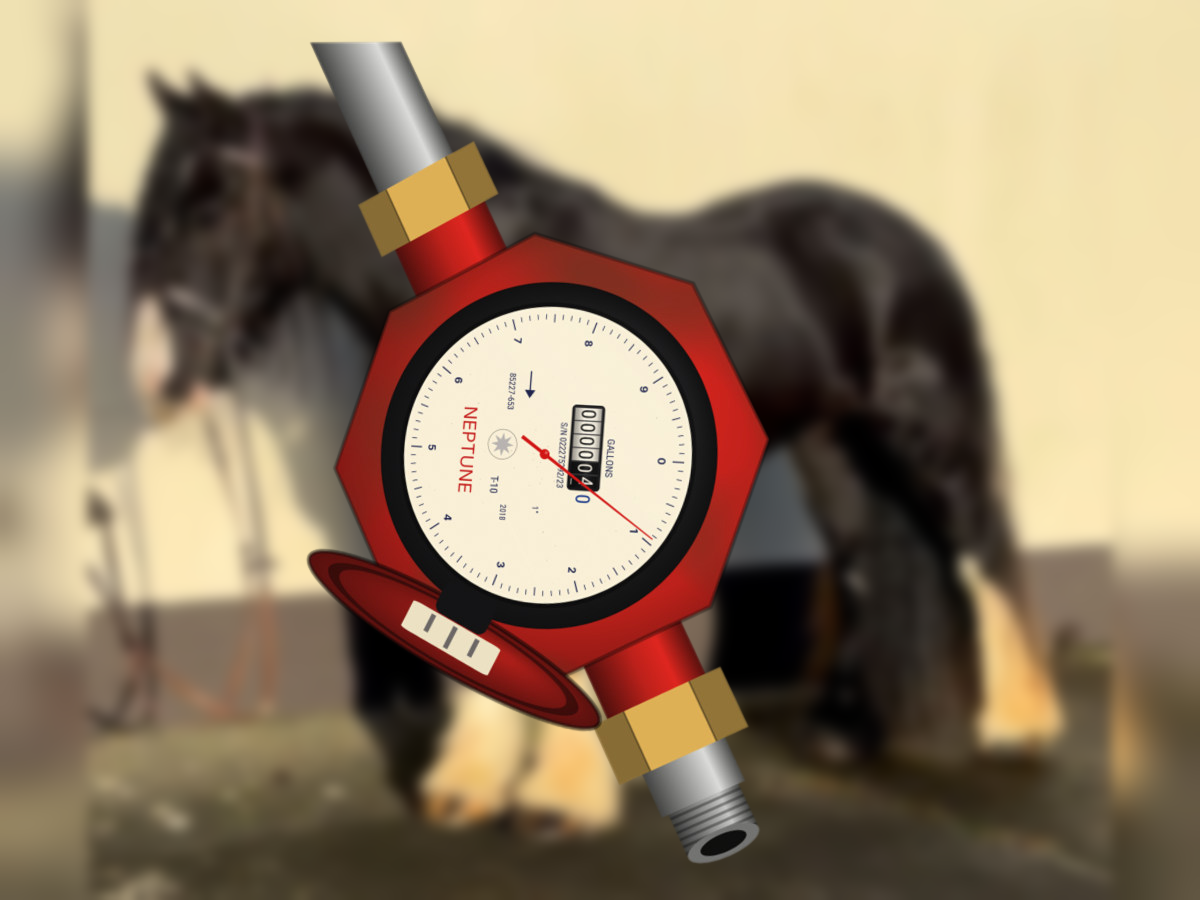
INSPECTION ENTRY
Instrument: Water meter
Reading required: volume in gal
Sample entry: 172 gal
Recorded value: 40.9 gal
